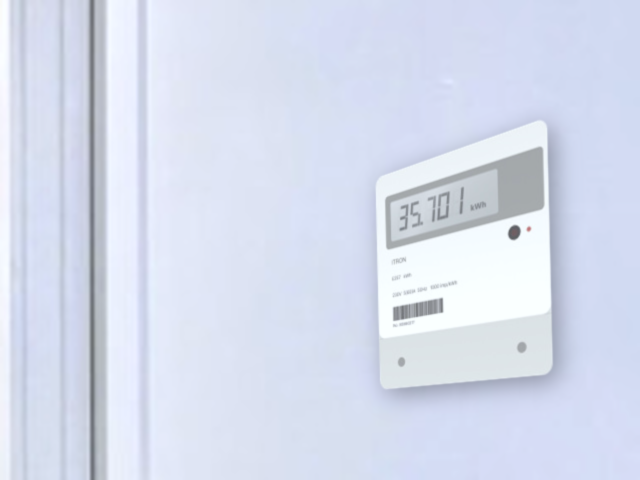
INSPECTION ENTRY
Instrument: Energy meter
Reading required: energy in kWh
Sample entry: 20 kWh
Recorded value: 35.701 kWh
